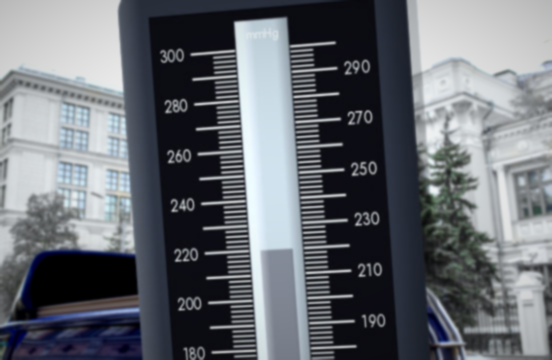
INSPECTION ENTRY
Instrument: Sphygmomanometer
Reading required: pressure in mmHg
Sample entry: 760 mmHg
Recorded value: 220 mmHg
